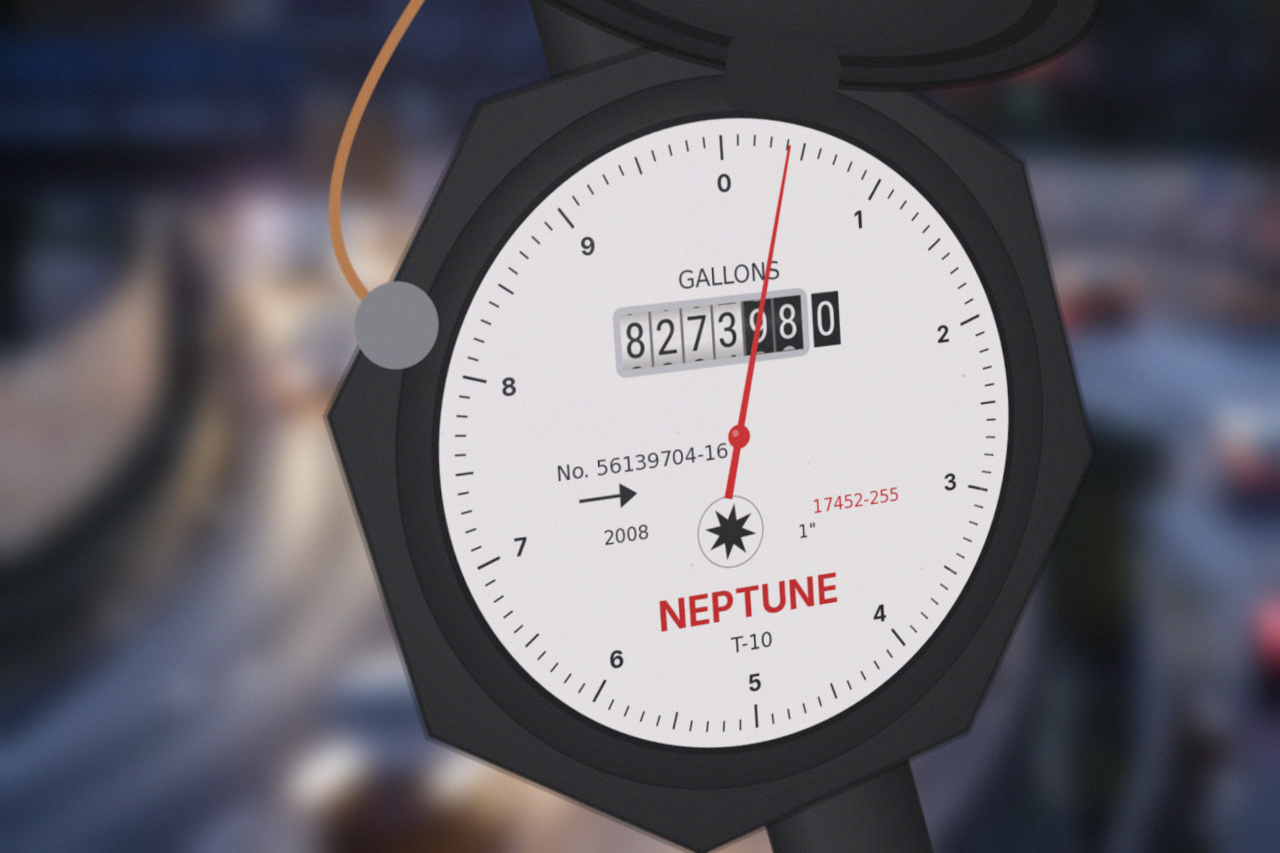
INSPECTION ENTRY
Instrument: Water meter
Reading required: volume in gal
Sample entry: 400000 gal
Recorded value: 8273980.4 gal
